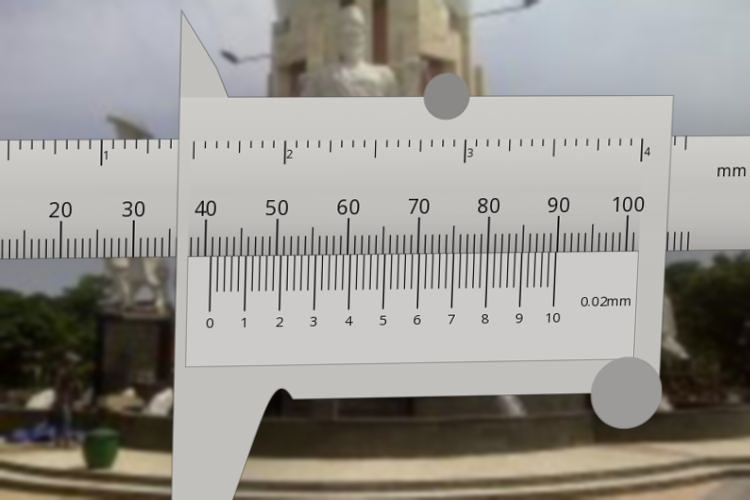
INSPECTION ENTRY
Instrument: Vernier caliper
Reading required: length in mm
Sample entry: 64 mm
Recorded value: 40.8 mm
